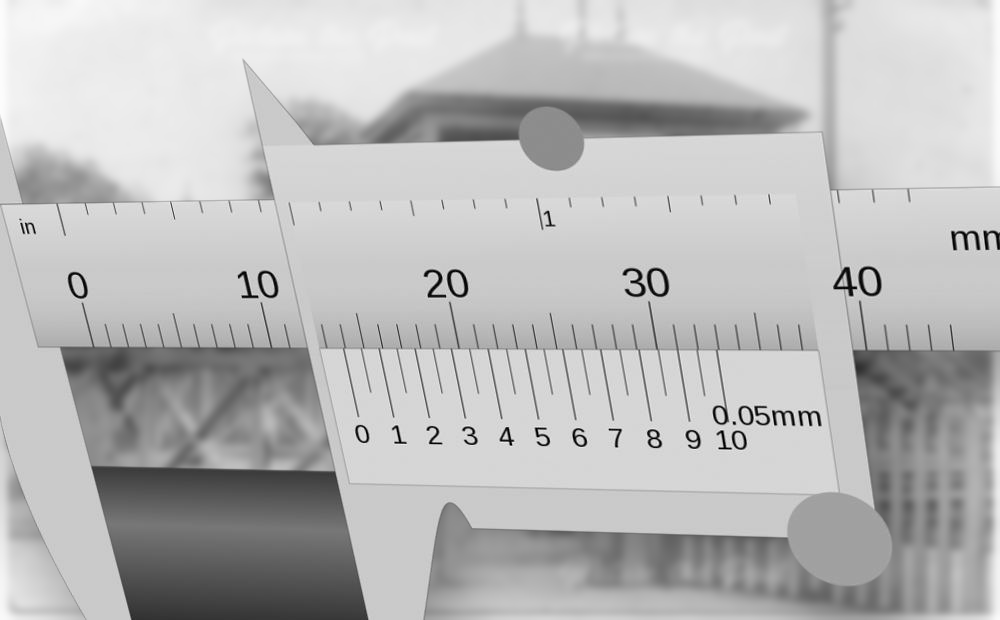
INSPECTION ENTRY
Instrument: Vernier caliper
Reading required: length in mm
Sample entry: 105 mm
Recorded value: 13.9 mm
